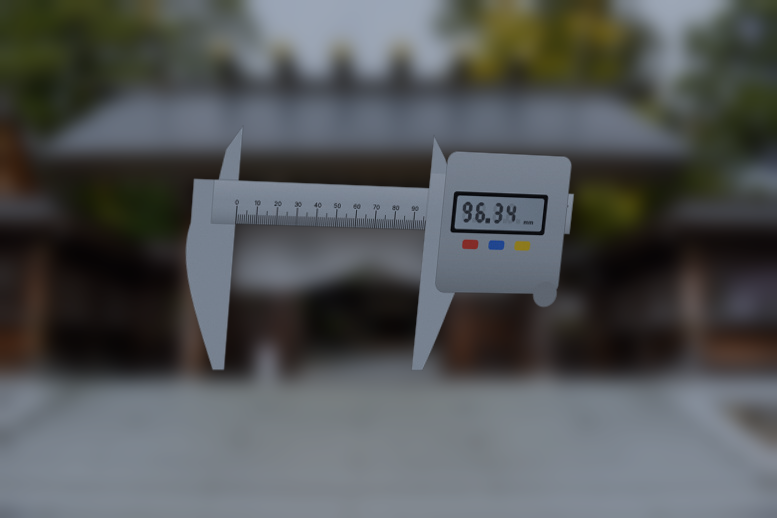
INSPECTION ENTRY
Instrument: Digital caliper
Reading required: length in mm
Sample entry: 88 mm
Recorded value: 96.34 mm
